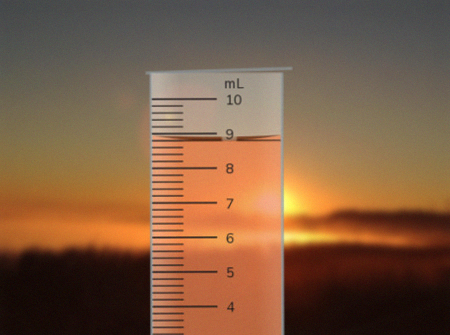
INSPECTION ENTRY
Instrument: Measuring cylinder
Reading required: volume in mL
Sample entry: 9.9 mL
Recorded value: 8.8 mL
